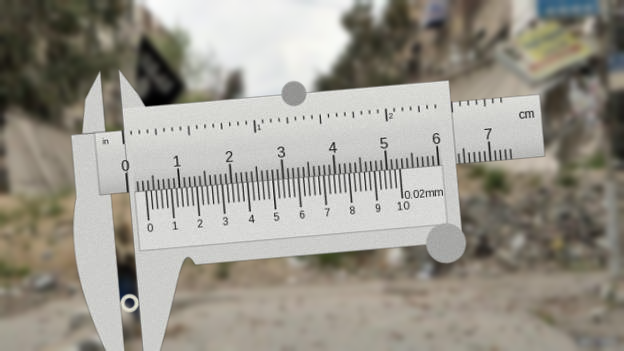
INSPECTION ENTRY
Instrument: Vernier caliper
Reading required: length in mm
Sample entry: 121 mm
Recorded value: 3.5 mm
